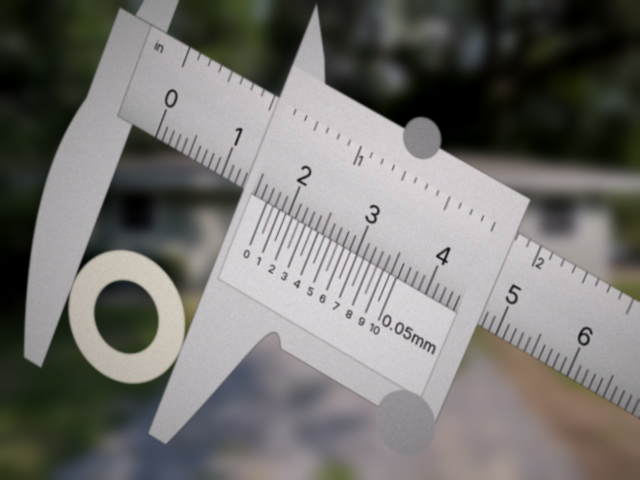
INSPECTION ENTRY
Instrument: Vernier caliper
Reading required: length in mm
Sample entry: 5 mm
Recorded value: 16.8 mm
